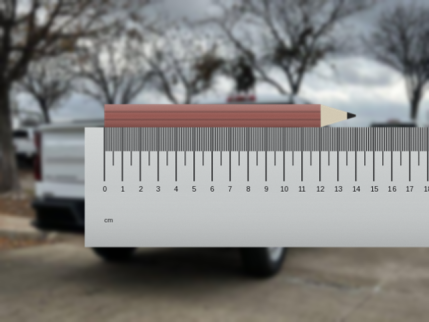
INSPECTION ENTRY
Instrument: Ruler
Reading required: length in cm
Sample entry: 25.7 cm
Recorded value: 14 cm
